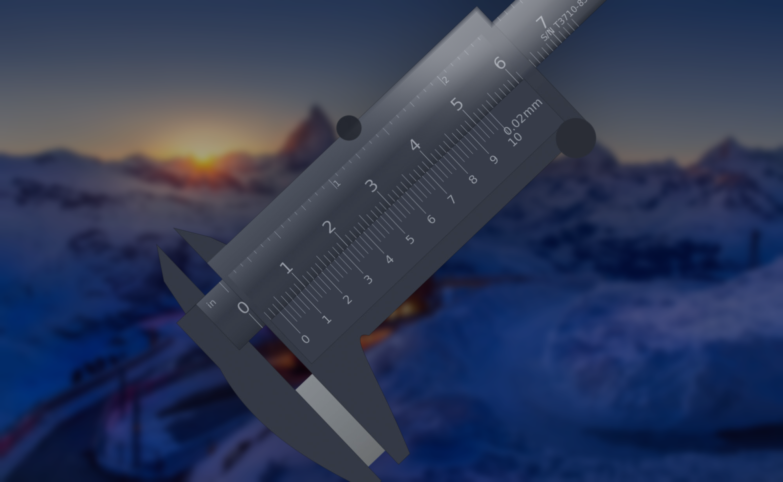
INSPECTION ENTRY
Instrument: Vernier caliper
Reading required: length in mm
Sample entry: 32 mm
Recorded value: 4.0 mm
